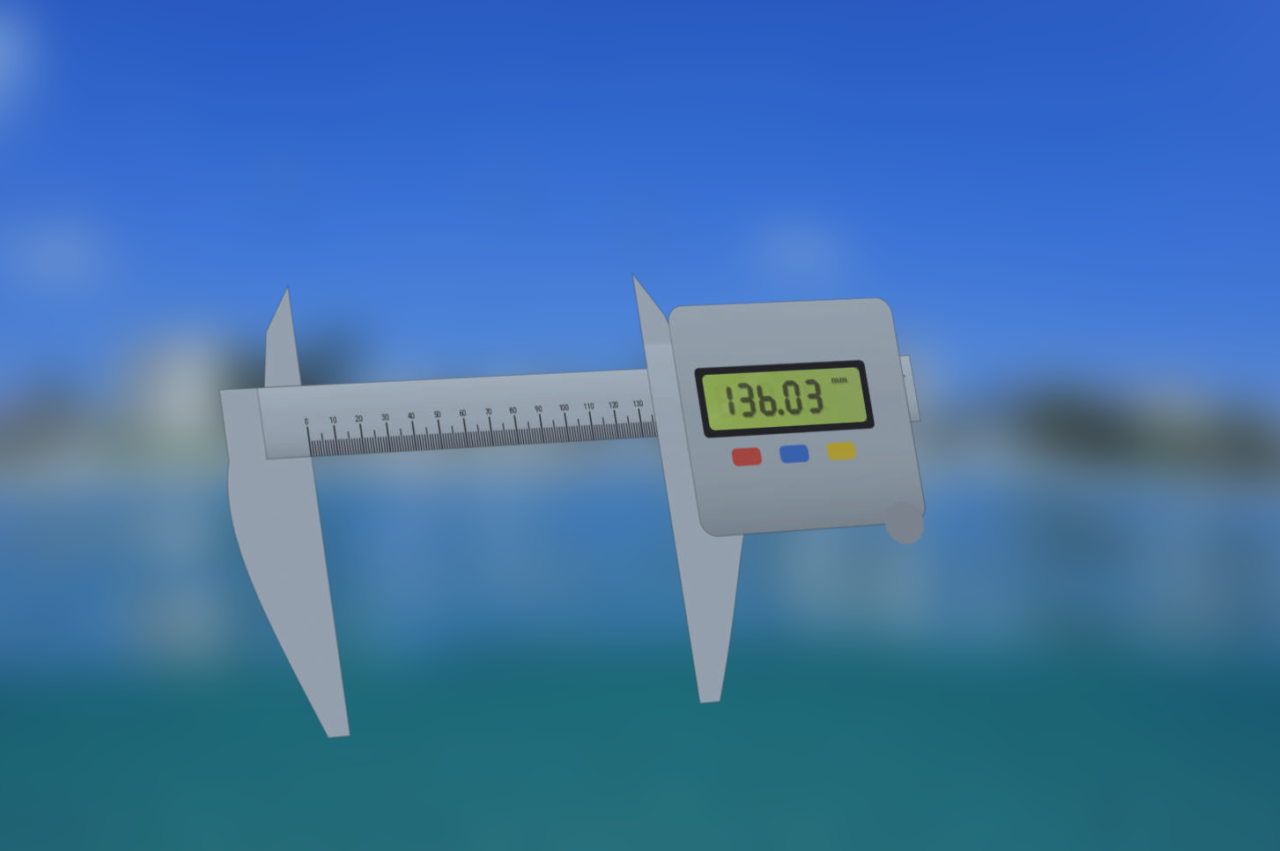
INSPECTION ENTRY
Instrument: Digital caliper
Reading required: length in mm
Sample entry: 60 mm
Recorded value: 136.03 mm
